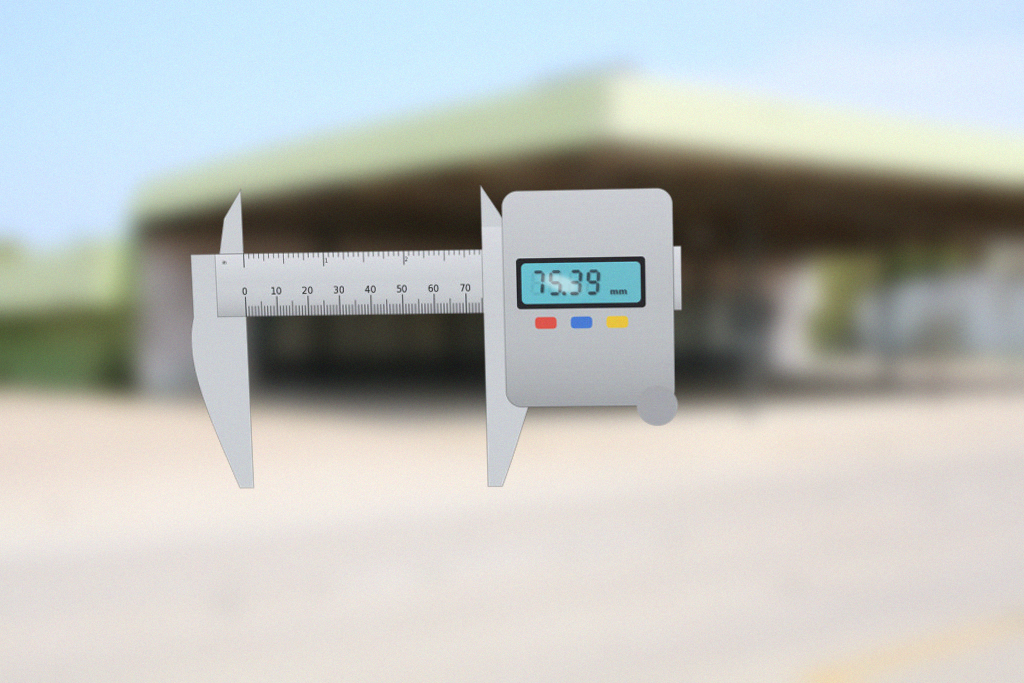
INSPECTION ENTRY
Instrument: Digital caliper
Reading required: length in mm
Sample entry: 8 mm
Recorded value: 75.39 mm
